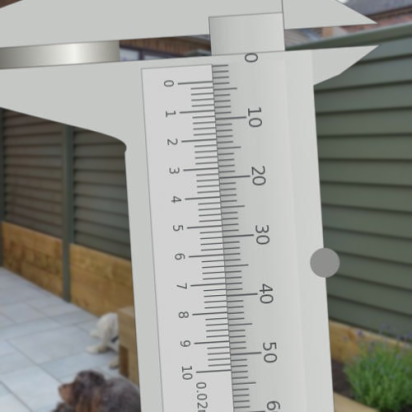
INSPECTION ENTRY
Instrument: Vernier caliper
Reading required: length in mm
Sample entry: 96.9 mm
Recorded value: 3.6 mm
